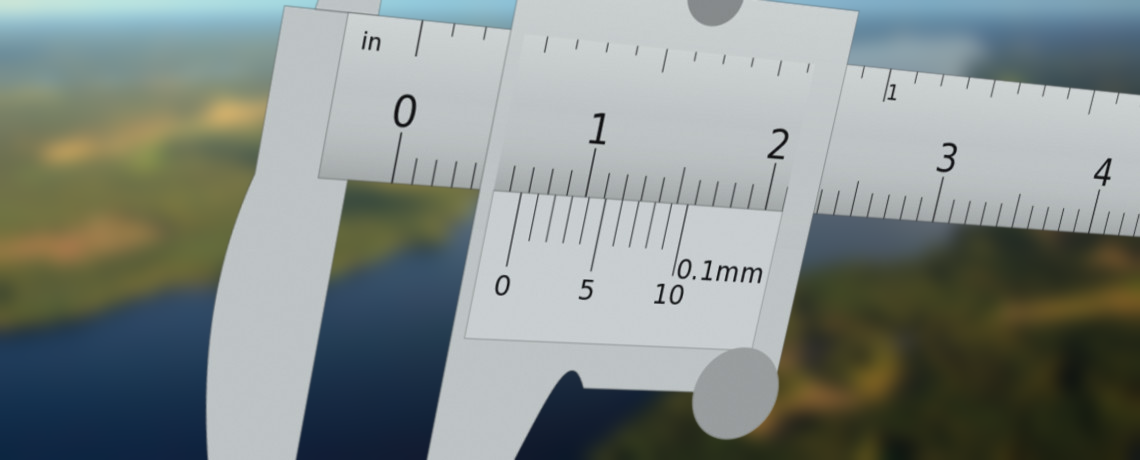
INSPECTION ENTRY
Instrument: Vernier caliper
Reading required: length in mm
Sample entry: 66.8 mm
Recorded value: 6.6 mm
